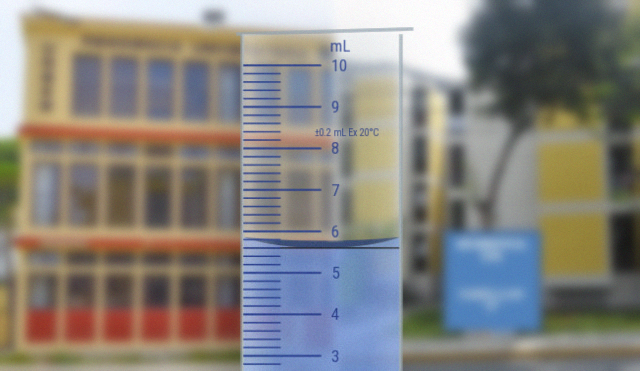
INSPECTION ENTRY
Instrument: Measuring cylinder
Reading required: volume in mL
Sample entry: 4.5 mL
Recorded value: 5.6 mL
